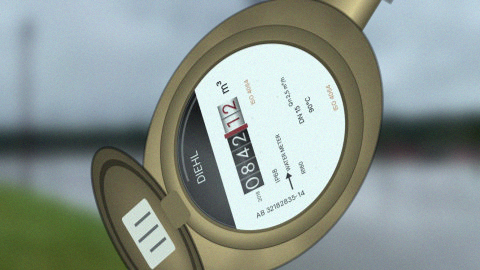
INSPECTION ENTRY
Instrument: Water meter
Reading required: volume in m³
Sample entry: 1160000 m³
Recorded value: 842.12 m³
